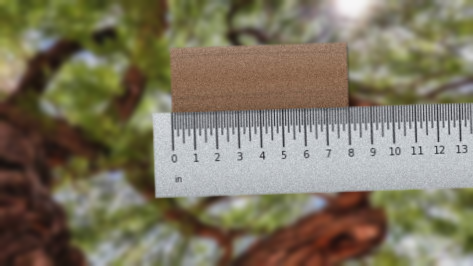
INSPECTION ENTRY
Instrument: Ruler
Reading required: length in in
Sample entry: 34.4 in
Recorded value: 8 in
